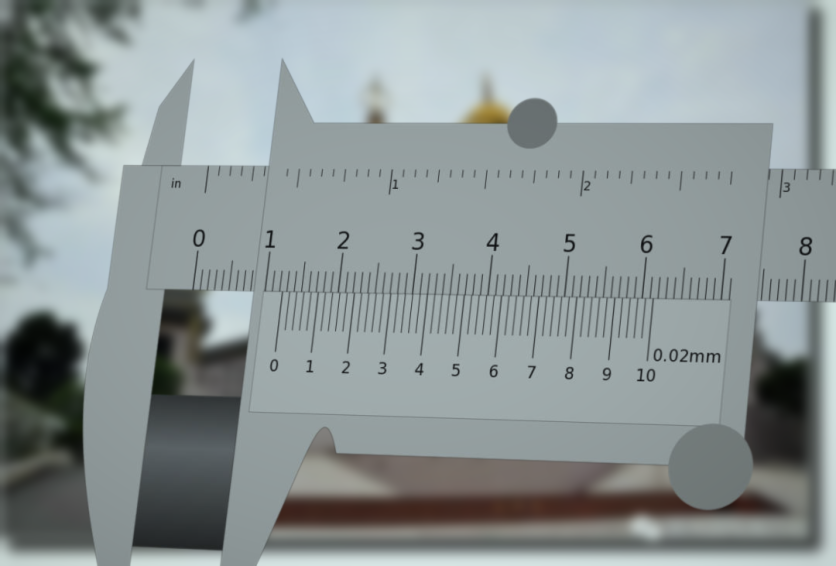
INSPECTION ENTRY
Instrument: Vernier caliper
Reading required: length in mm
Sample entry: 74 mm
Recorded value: 12.4 mm
